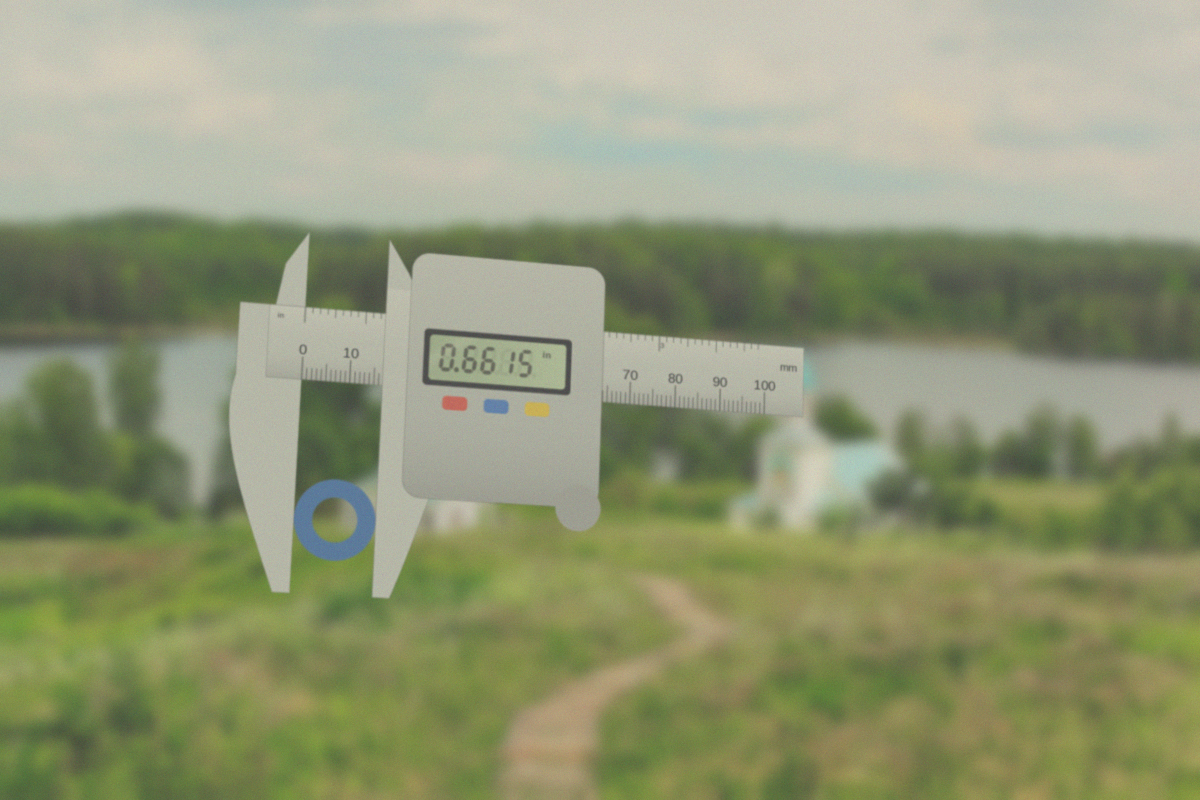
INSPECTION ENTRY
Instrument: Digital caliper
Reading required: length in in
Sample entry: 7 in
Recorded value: 0.6615 in
